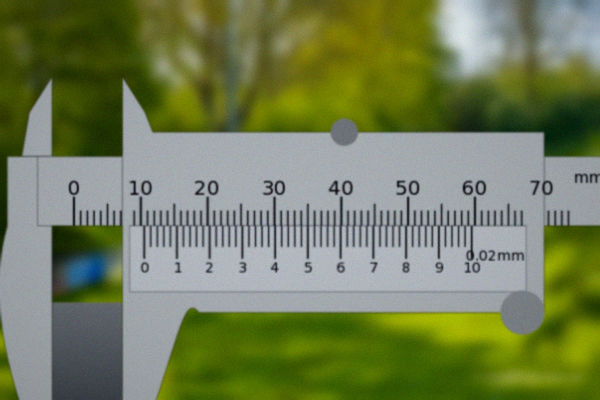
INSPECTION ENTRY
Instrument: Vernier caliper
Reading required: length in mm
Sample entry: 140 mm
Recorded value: 10.5 mm
